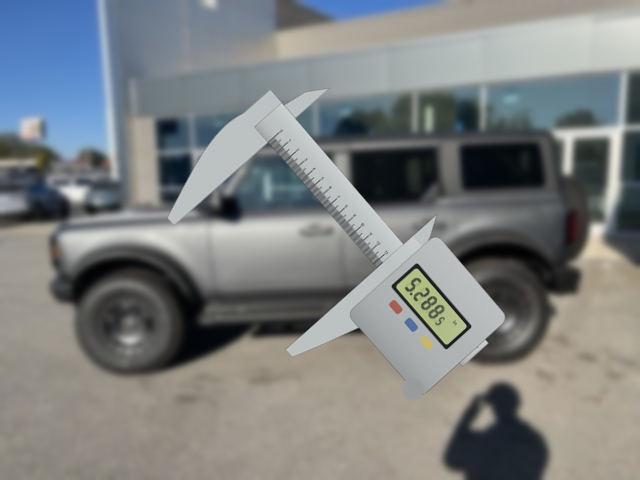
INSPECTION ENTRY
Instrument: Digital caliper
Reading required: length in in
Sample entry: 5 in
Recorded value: 5.2885 in
